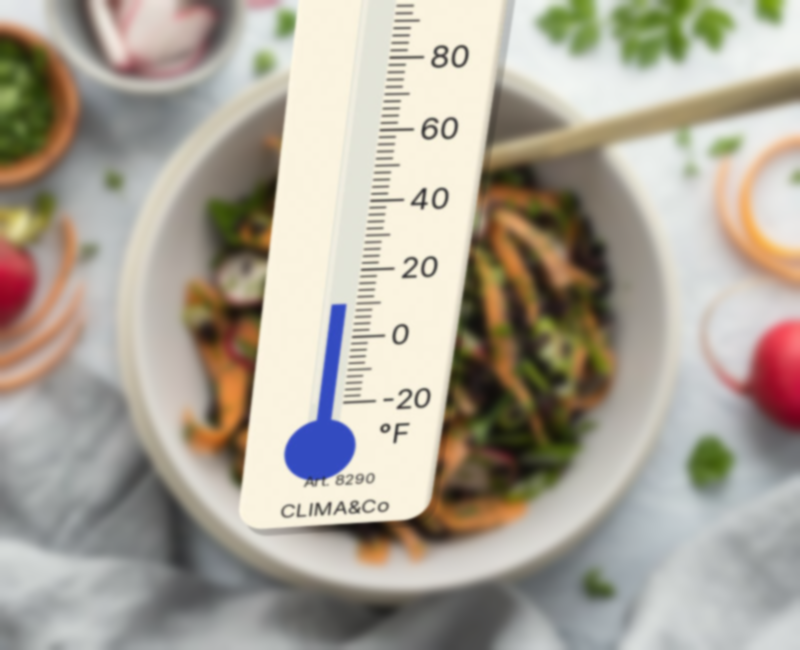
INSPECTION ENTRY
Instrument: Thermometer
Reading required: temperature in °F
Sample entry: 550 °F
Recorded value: 10 °F
